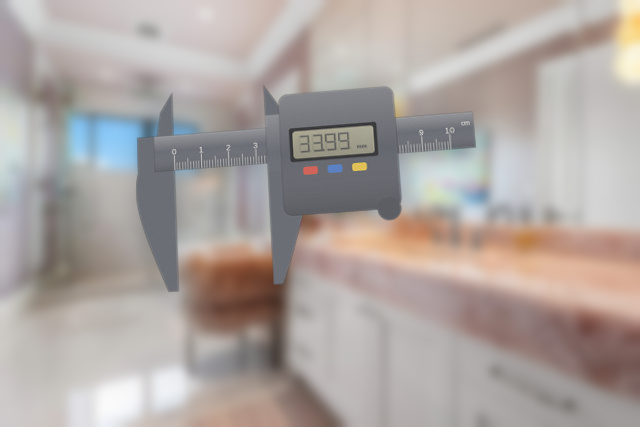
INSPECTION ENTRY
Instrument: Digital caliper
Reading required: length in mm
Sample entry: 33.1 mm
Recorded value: 33.99 mm
